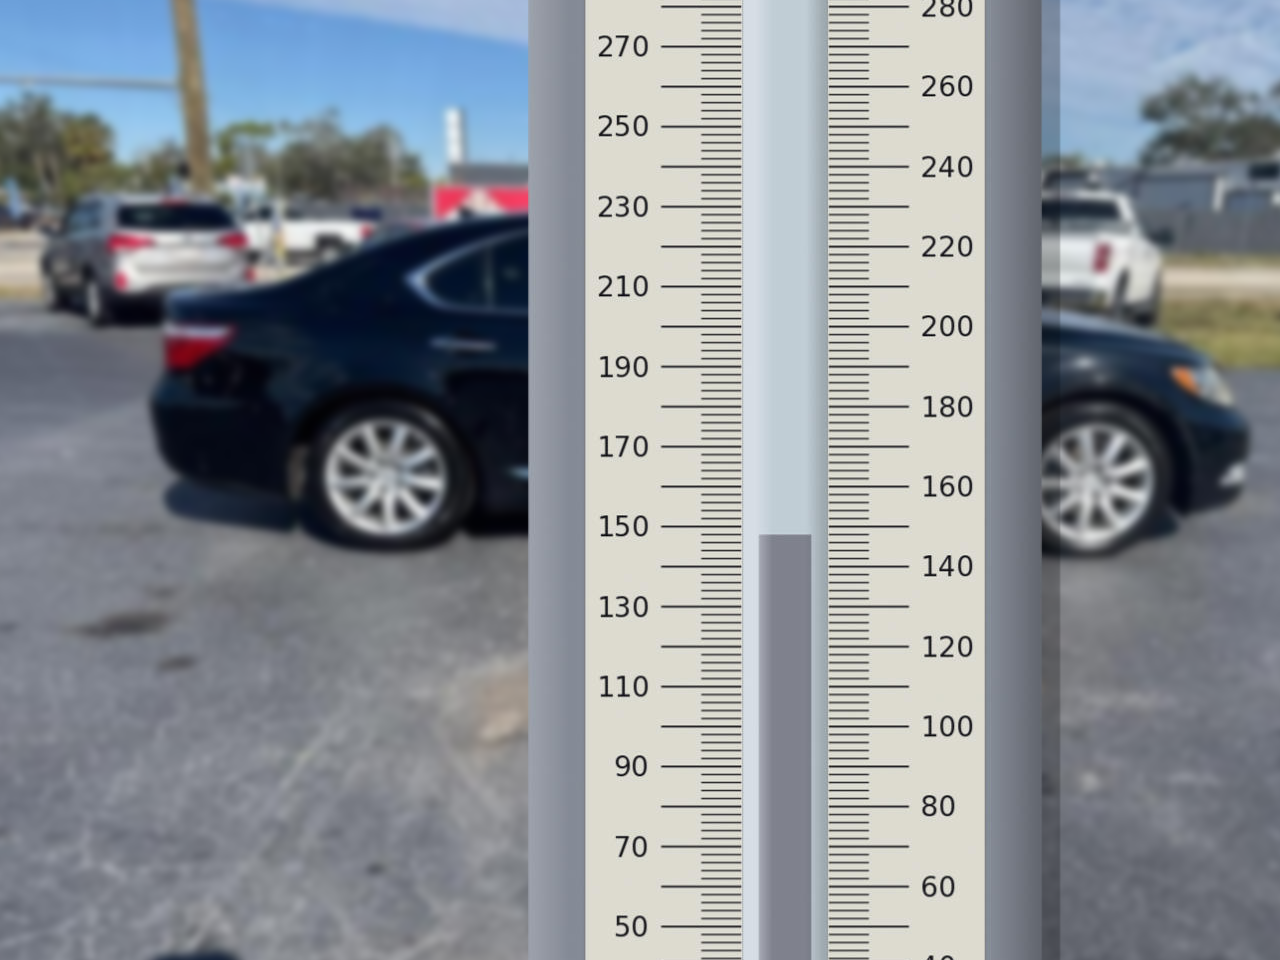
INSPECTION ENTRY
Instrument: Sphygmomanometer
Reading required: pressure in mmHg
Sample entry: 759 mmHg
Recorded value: 148 mmHg
